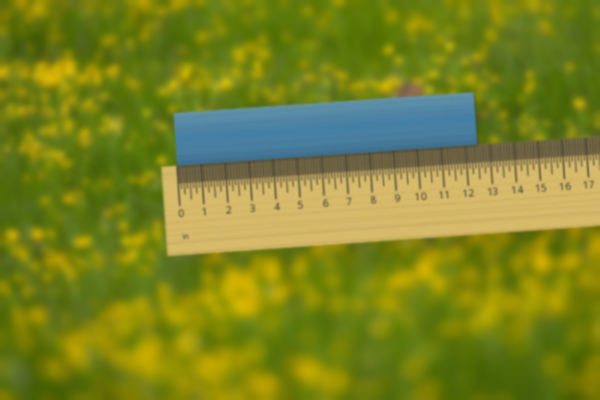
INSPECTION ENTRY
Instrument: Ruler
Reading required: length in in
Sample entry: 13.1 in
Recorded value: 12.5 in
